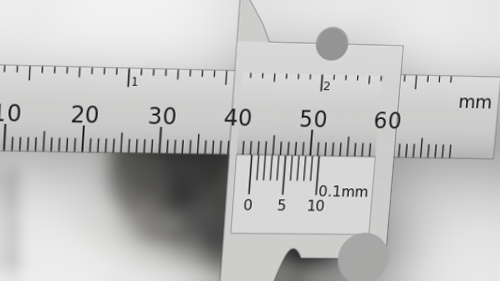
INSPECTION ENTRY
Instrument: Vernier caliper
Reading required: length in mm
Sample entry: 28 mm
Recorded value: 42.2 mm
